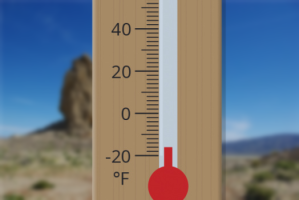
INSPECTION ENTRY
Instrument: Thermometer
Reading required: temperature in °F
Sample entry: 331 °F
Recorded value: -16 °F
